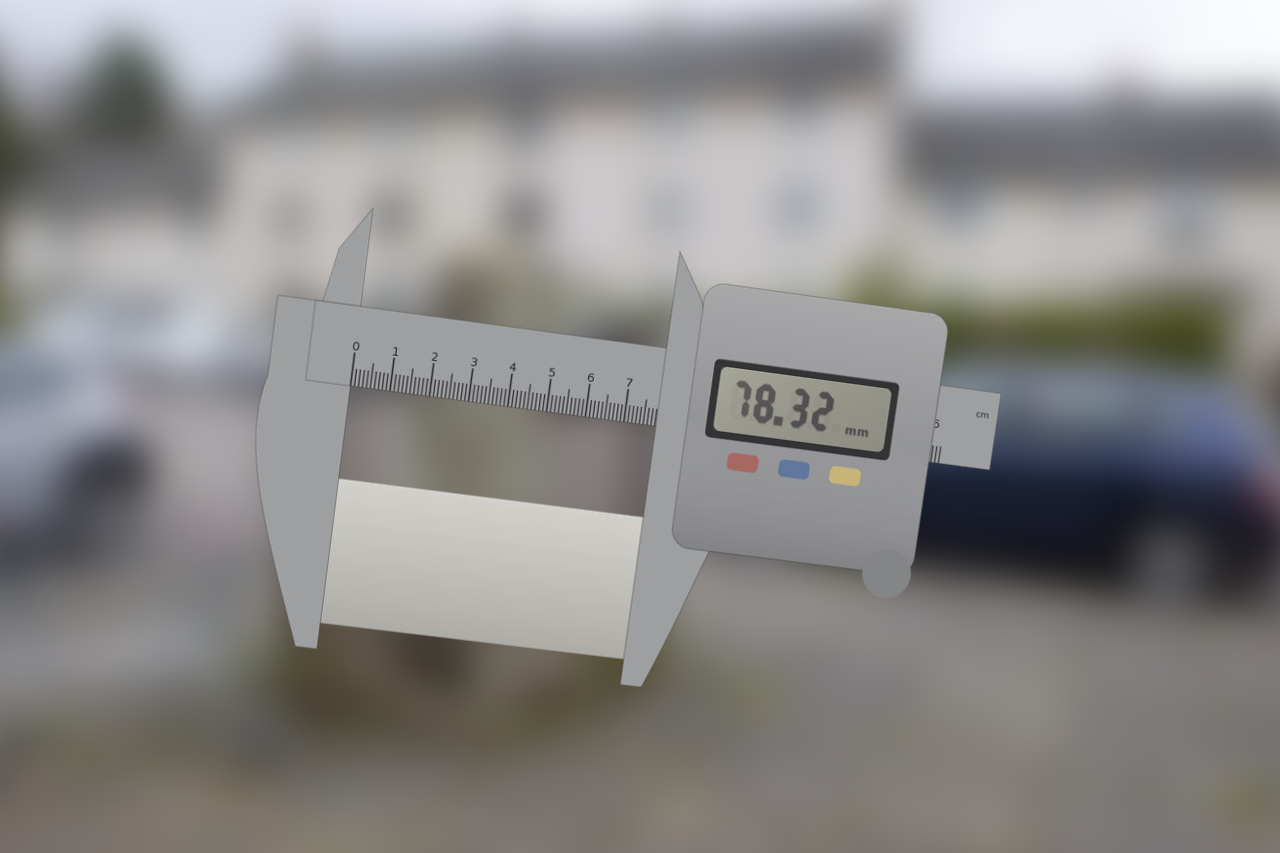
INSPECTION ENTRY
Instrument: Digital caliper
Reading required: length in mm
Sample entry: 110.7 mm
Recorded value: 78.32 mm
